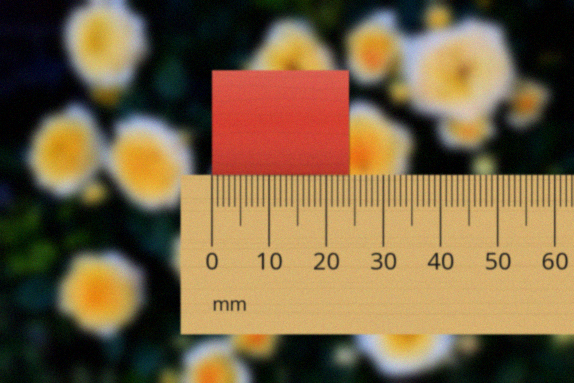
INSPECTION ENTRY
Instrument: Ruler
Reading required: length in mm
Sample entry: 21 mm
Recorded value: 24 mm
